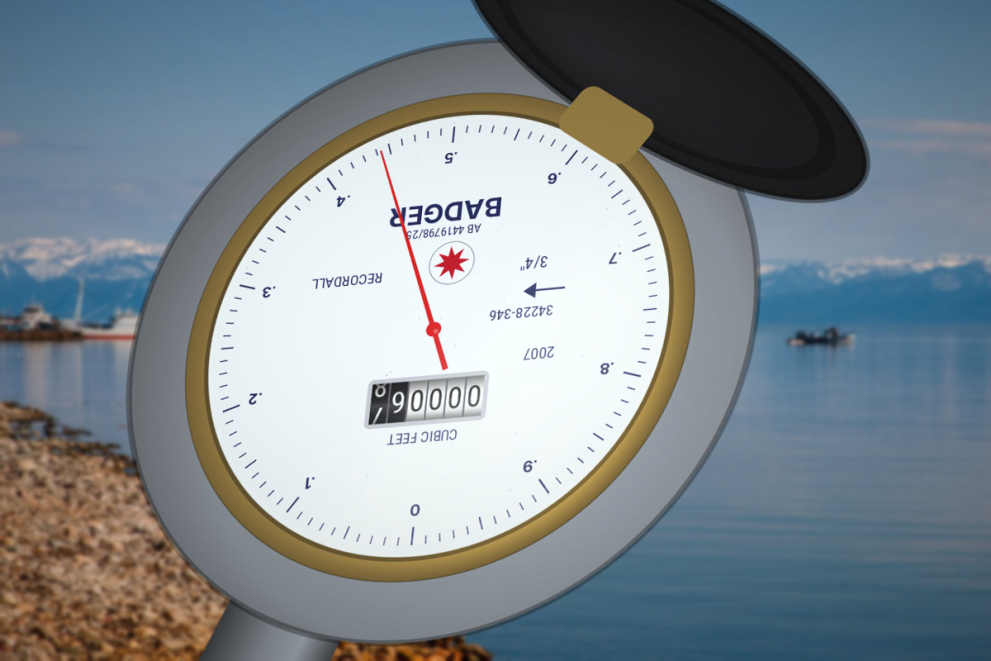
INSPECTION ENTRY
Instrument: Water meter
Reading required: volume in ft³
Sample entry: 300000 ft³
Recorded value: 67.44 ft³
